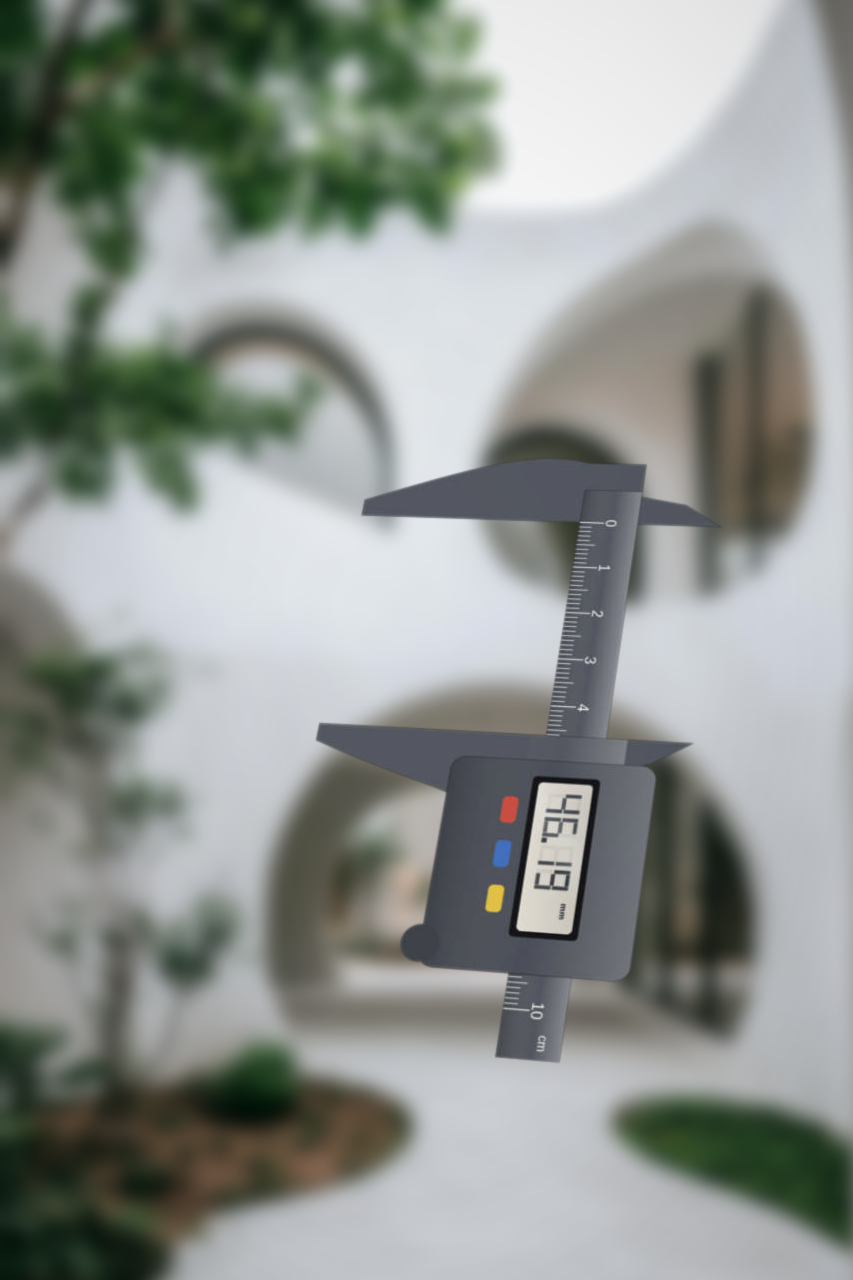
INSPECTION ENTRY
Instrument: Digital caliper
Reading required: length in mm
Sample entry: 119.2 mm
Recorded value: 46.19 mm
